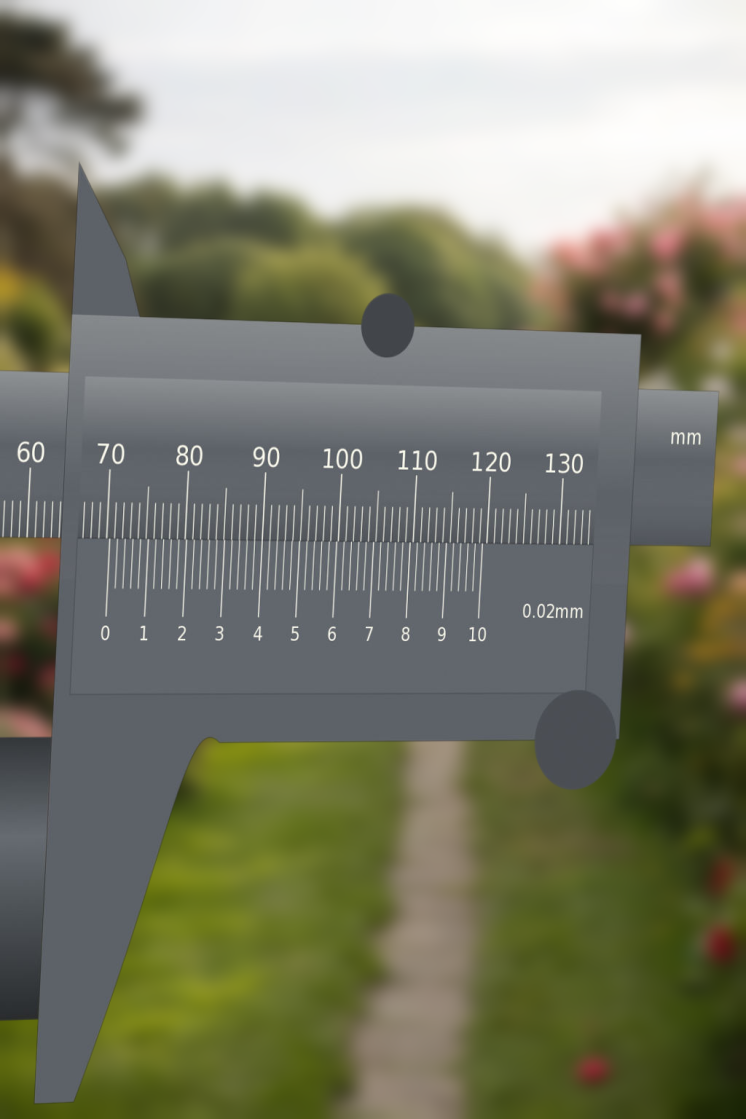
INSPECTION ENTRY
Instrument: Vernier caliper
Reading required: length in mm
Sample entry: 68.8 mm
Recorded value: 70.4 mm
